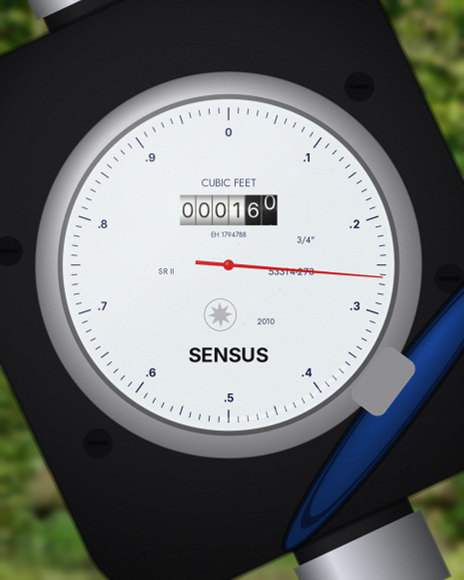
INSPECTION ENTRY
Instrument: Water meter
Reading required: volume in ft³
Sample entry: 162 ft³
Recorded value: 160.26 ft³
